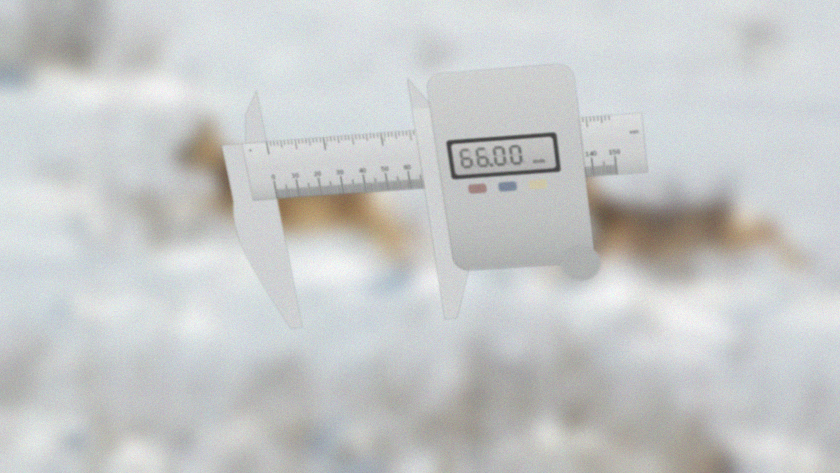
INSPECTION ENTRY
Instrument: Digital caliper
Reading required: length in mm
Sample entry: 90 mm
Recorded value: 66.00 mm
